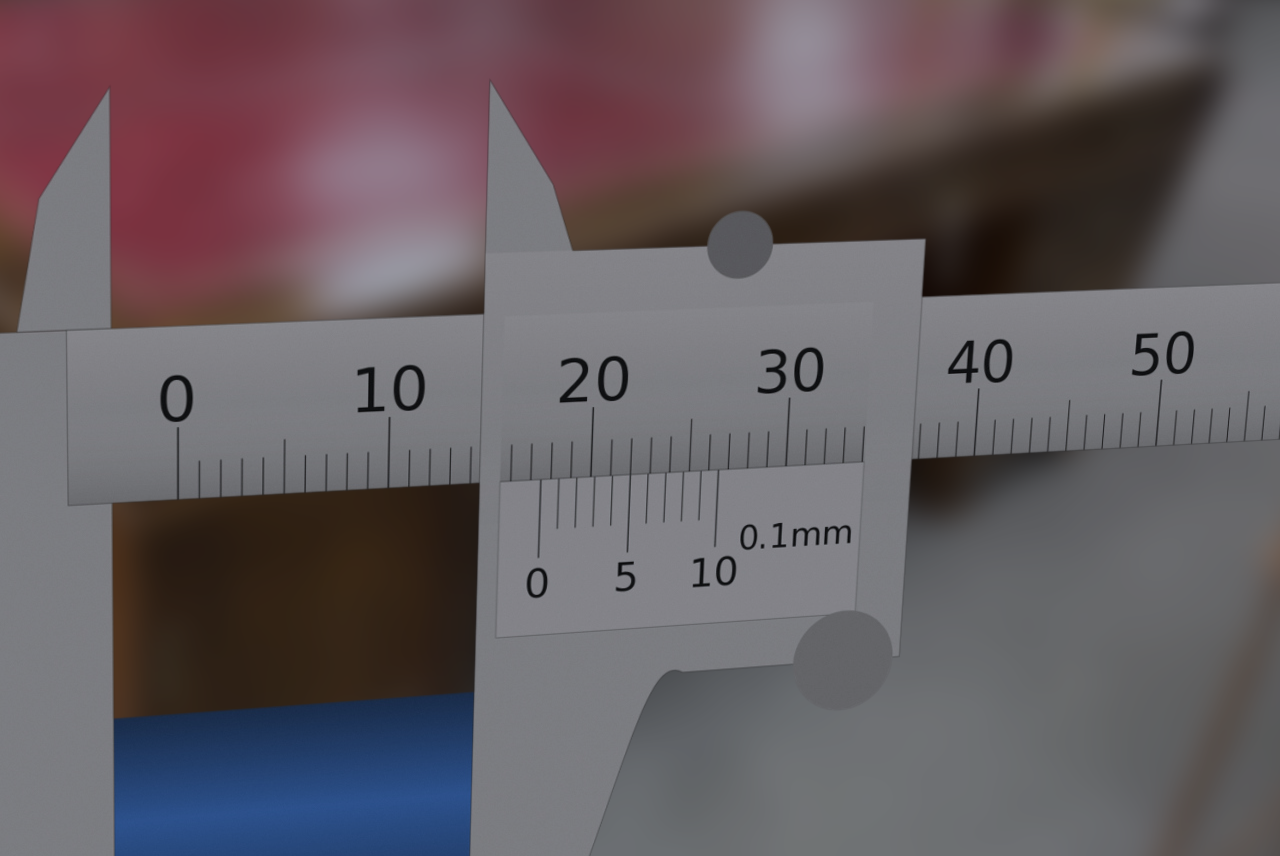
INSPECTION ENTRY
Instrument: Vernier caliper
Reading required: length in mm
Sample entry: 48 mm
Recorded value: 17.5 mm
